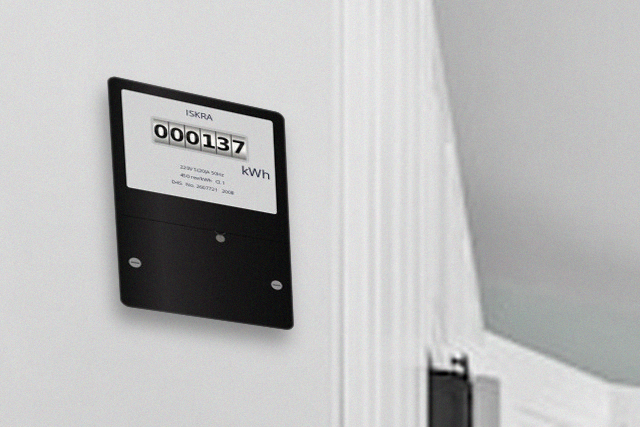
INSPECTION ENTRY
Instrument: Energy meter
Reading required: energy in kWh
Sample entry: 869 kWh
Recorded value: 137 kWh
